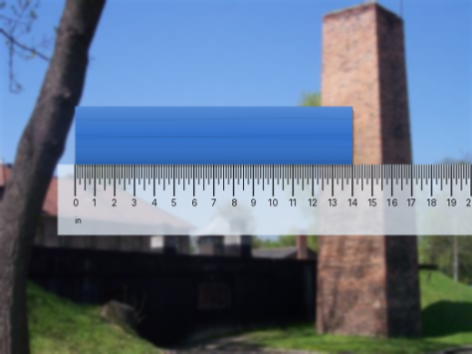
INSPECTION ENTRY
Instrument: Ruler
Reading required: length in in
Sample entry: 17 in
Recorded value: 14 in
